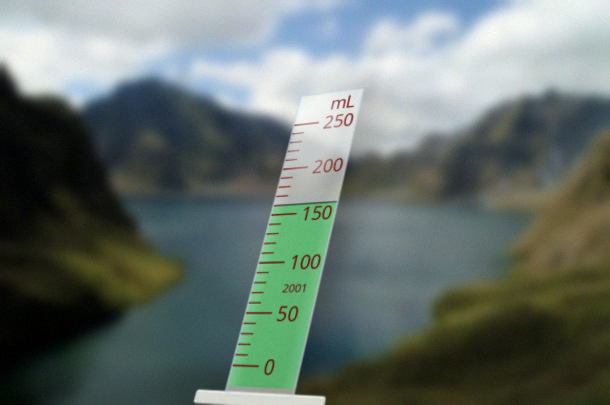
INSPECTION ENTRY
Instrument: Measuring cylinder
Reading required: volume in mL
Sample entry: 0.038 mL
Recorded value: 160 mL
